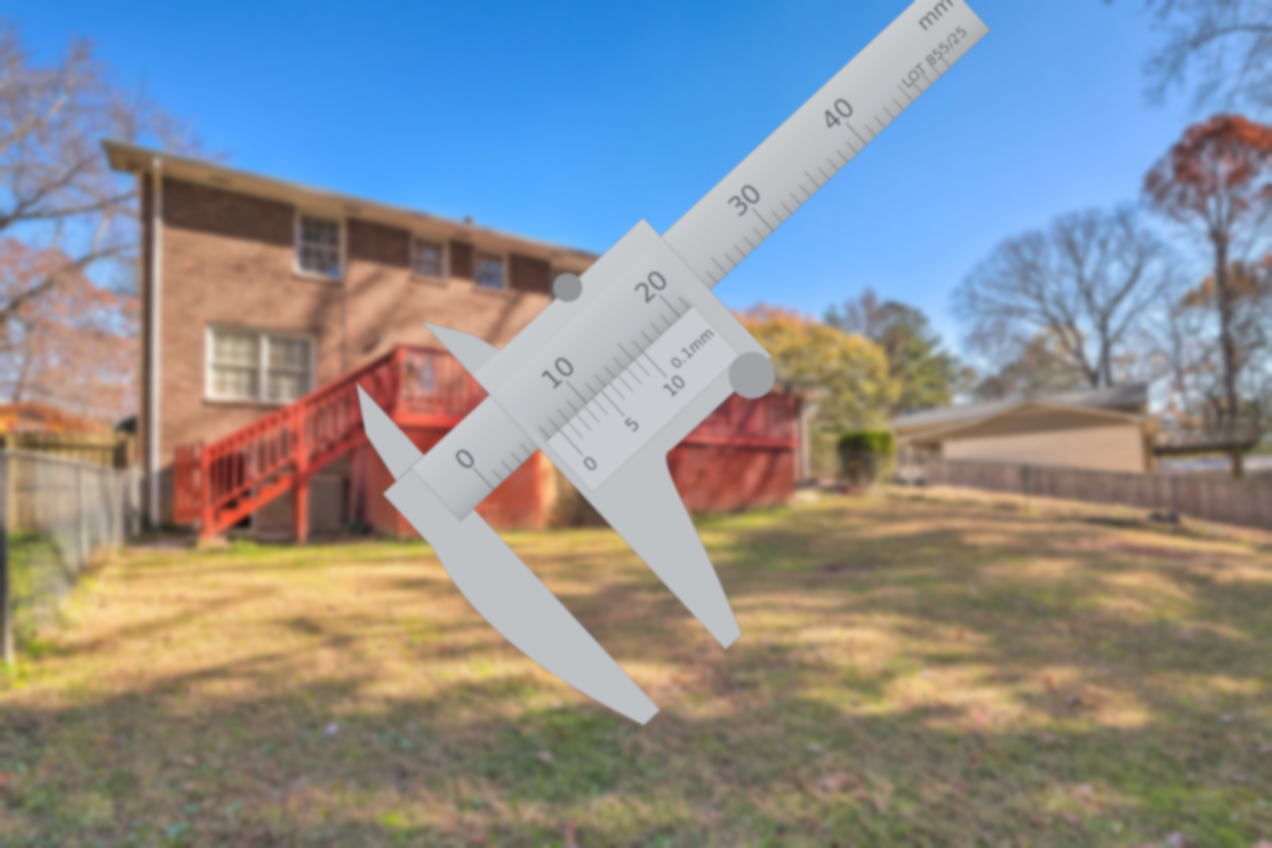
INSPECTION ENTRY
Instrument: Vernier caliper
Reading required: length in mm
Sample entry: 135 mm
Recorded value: 7.0 mm
